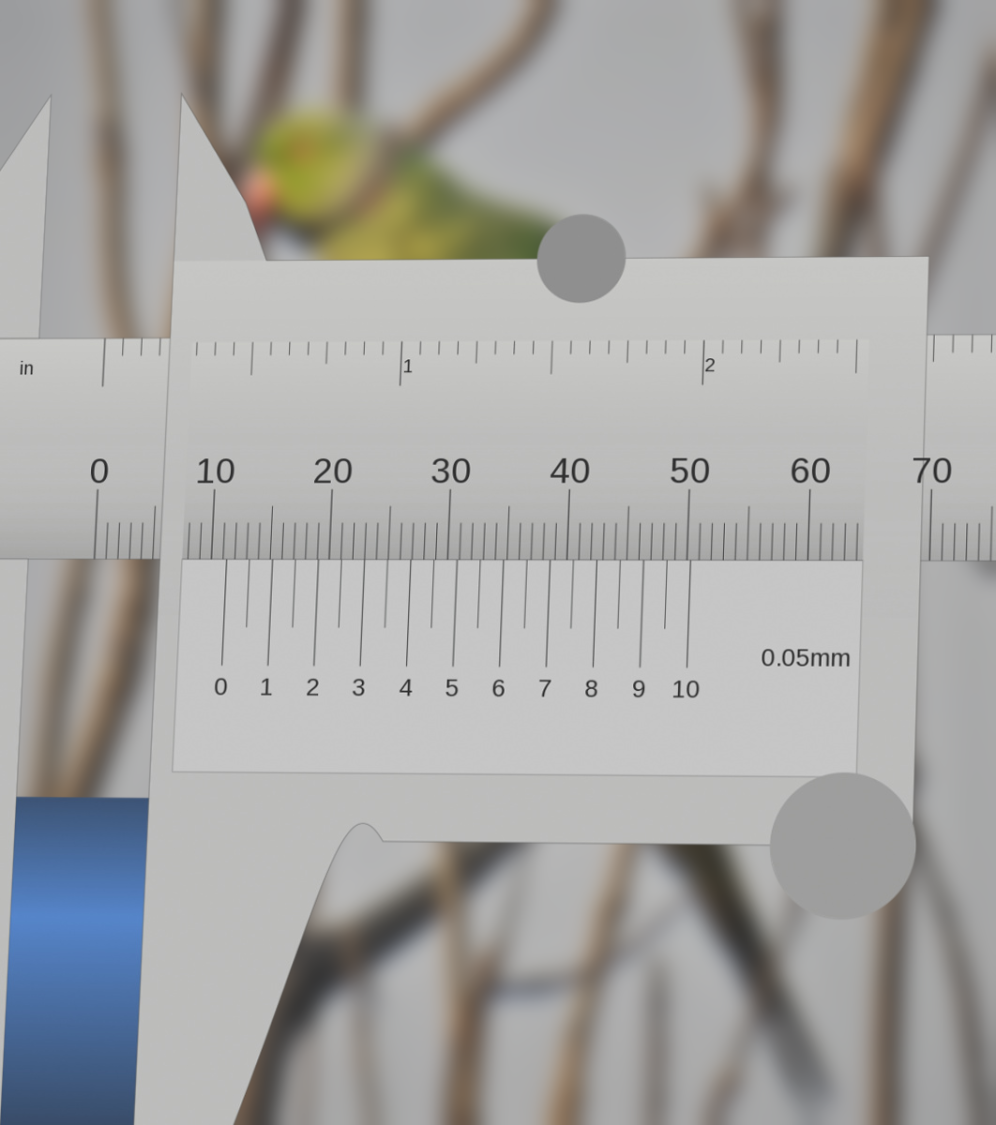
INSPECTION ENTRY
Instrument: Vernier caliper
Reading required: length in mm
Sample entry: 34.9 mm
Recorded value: 11.3 mm
